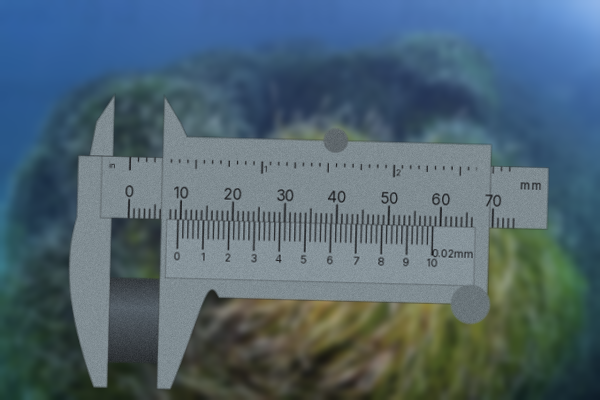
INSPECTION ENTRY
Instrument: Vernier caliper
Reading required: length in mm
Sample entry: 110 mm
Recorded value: 9.5 mm
